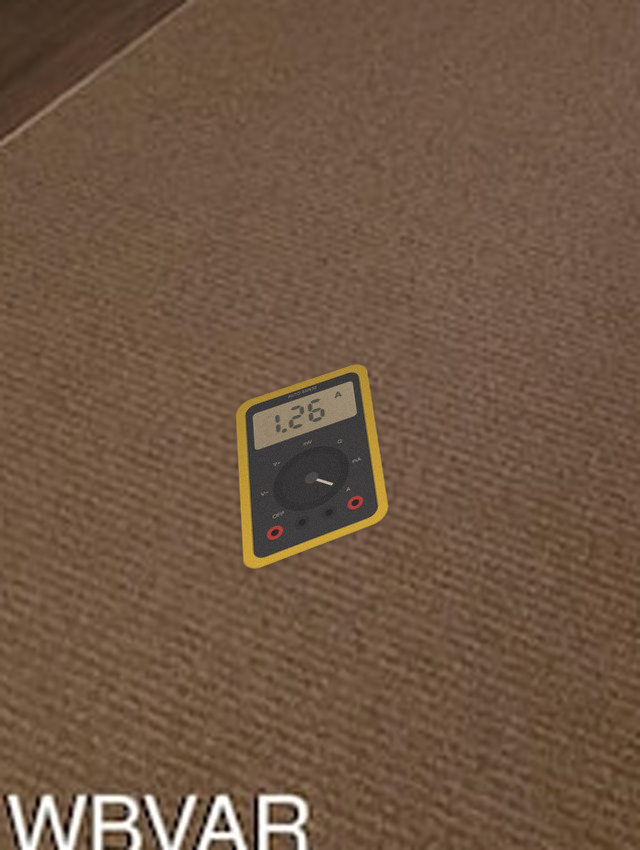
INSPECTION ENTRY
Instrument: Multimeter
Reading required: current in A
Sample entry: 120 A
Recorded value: 1.26 A
